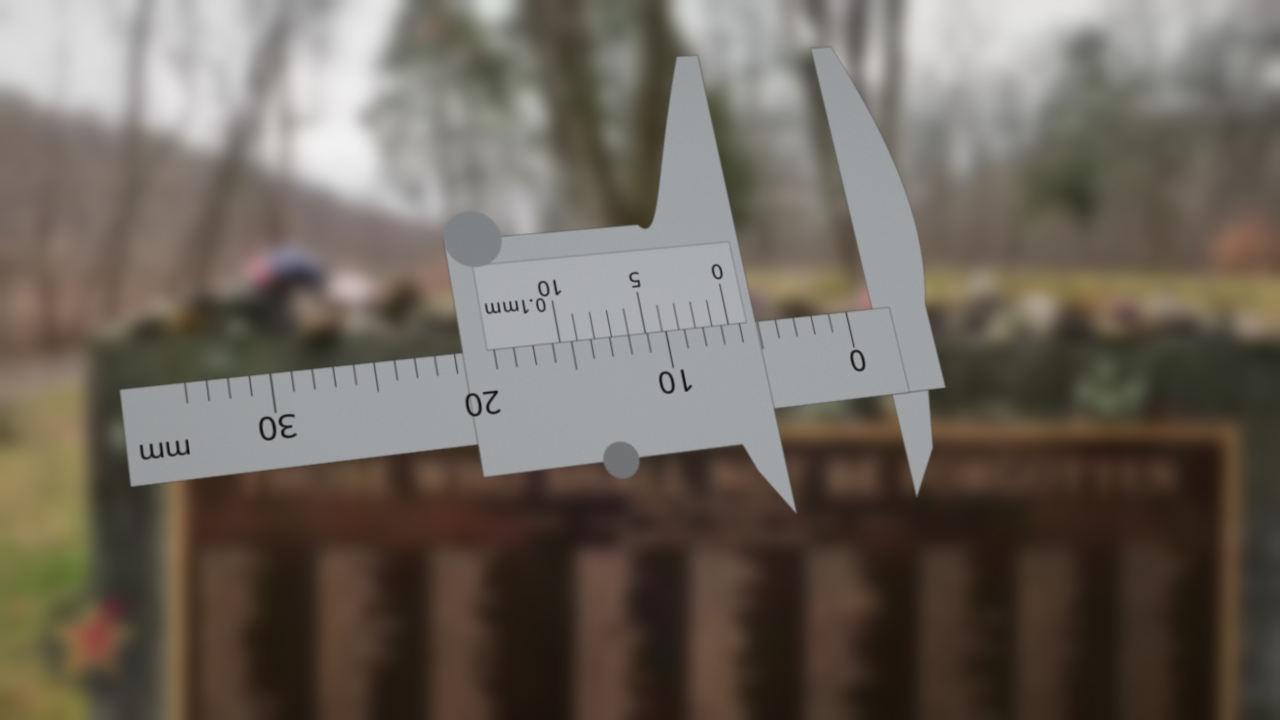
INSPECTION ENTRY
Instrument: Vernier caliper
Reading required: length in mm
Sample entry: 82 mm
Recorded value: 6.6 mm
